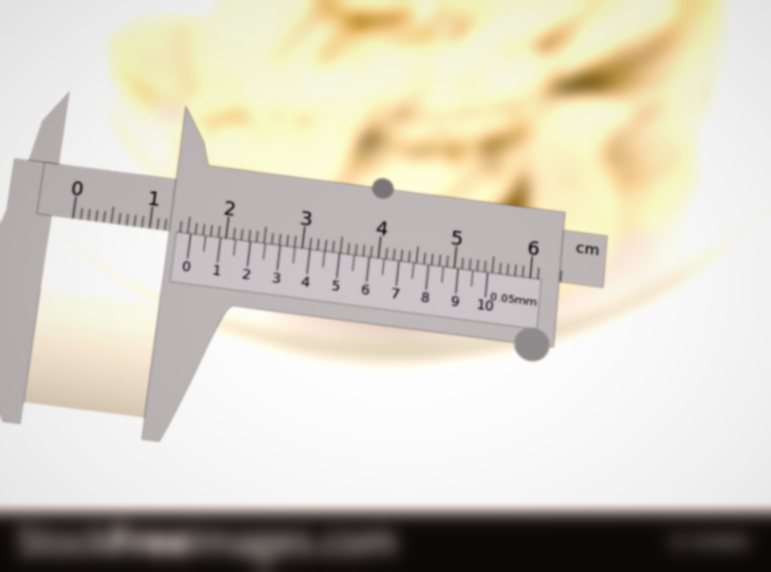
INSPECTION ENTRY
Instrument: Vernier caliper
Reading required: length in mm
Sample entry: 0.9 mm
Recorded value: 15.4 mm
